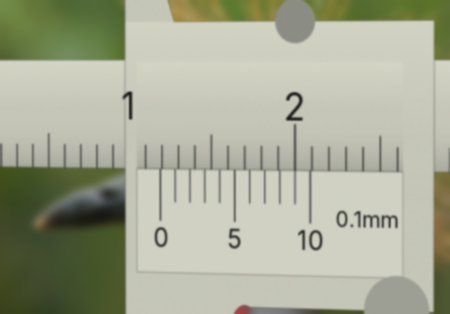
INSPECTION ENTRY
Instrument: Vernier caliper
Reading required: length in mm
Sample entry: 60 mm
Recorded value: 11.9 mm
